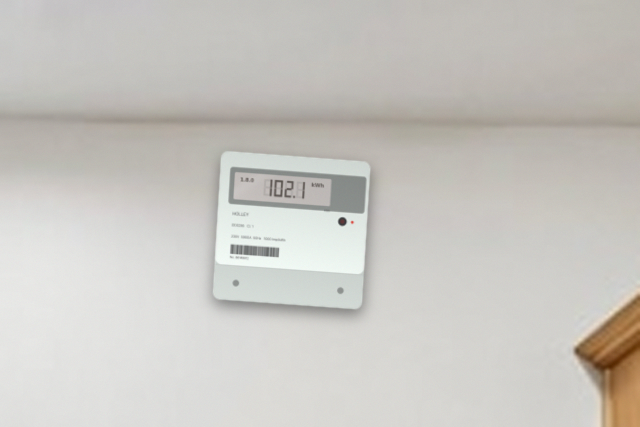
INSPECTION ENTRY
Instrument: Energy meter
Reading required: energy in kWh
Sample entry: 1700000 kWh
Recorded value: 102.1 kWh
